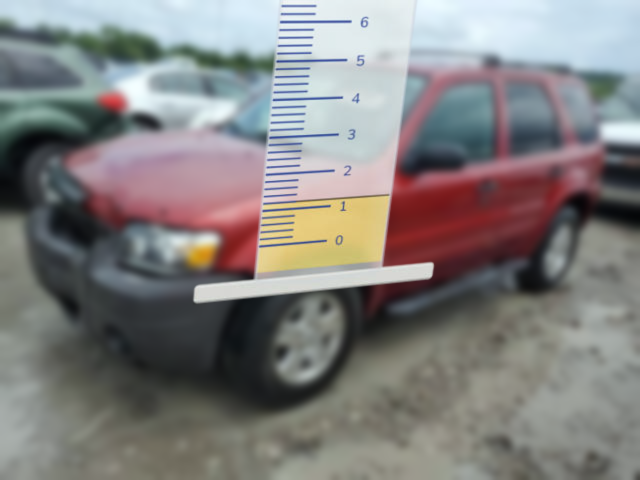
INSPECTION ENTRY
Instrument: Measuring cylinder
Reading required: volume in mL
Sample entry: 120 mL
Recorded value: 1.2 mL
